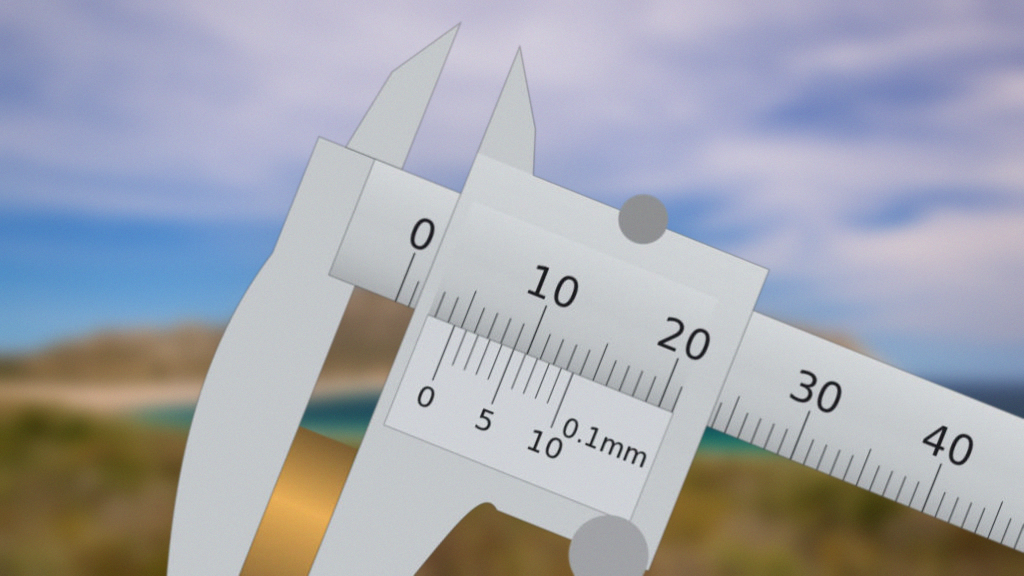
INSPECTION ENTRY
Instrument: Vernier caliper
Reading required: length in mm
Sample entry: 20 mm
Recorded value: 4.5 mm
